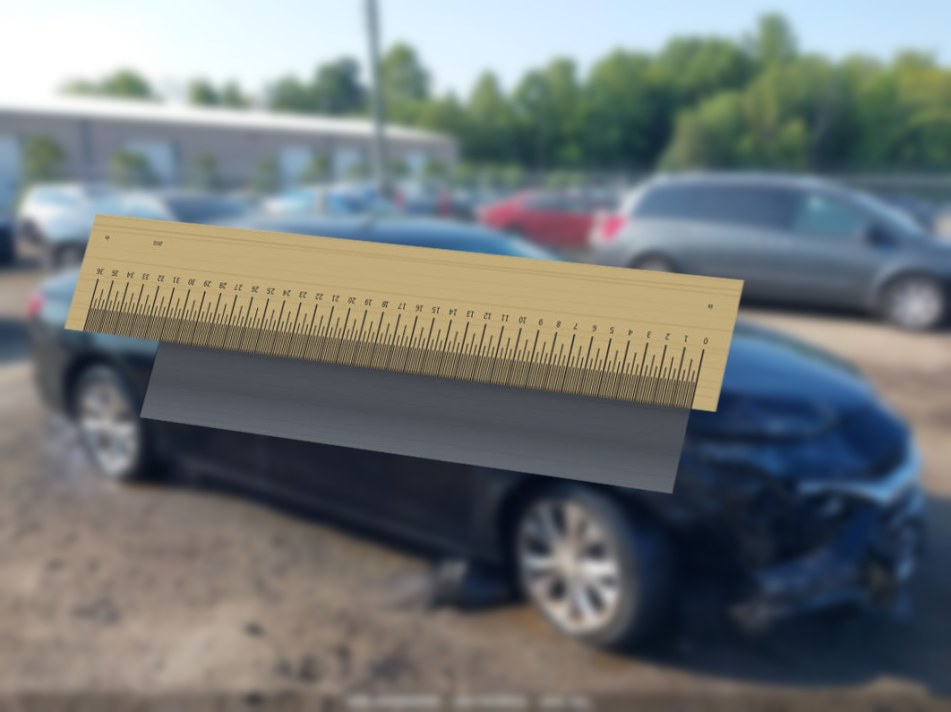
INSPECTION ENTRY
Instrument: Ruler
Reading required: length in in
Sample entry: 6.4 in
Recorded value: 31 in
